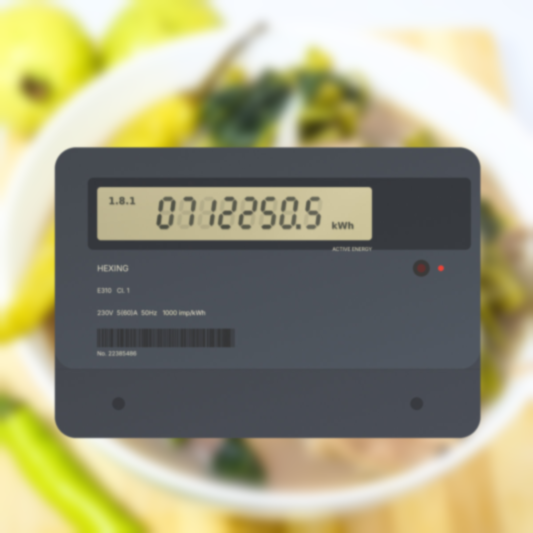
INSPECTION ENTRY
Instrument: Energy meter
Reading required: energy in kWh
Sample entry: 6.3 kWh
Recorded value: 712250.5 kWh
